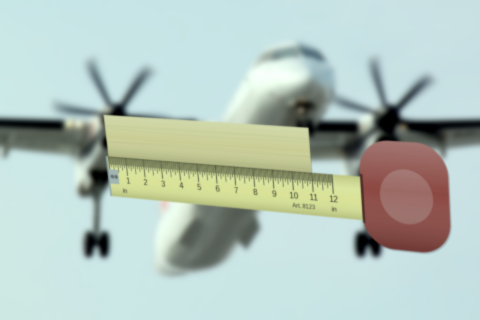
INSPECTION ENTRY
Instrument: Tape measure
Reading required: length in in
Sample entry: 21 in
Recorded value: 11 in
